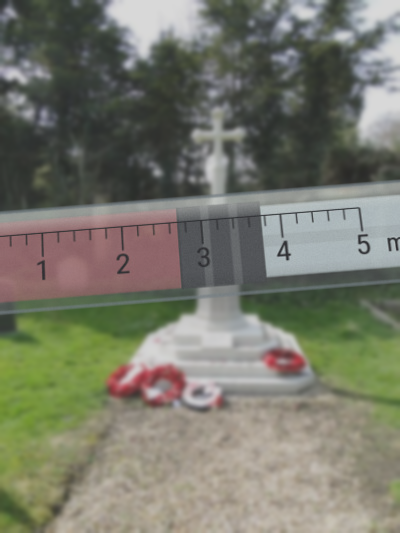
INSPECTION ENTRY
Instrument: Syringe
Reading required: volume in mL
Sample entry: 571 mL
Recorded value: 2.7 mL
